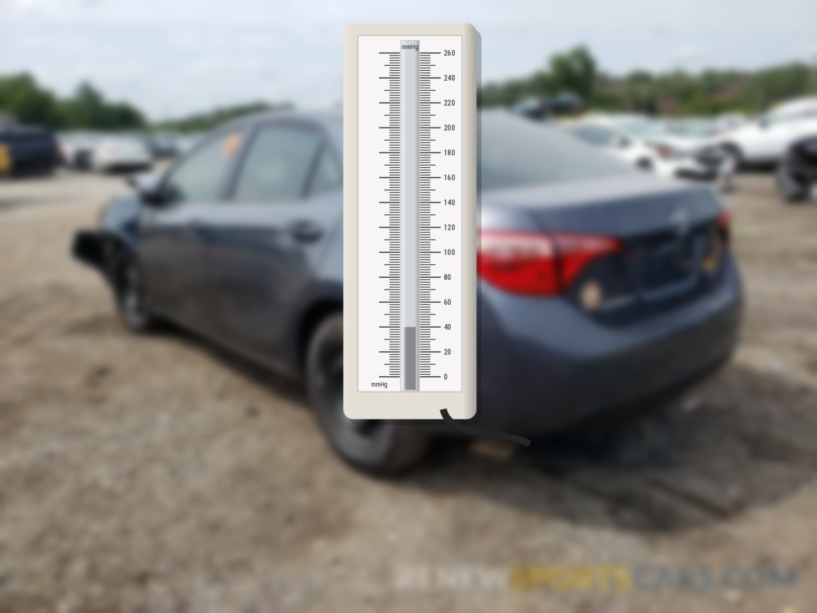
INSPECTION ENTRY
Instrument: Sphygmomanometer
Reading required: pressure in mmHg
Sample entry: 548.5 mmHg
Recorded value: 40 mmHg
